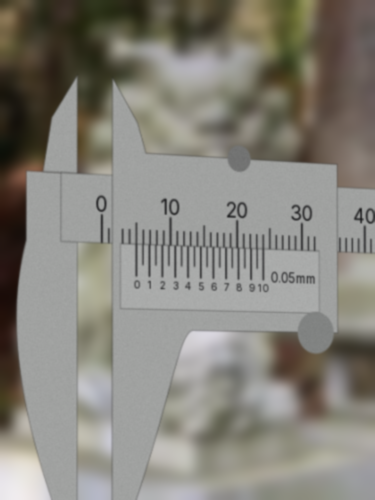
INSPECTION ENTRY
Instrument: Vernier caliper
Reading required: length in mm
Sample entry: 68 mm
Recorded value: 5.0 mm
